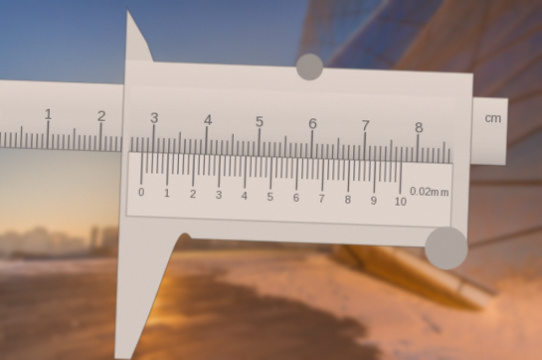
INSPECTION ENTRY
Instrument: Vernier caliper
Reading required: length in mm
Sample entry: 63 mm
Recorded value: 28.0 mm
